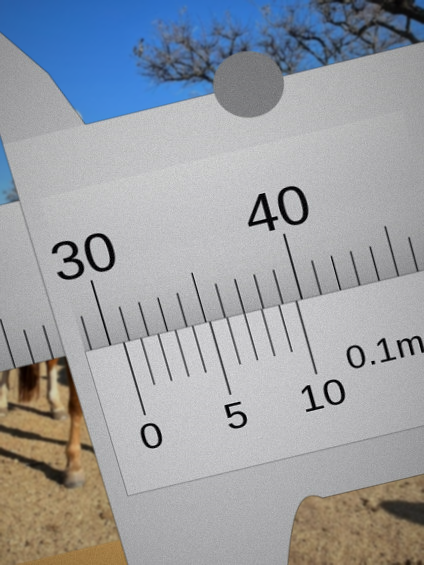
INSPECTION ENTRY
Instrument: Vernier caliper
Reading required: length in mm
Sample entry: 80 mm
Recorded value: 30.7 mm
